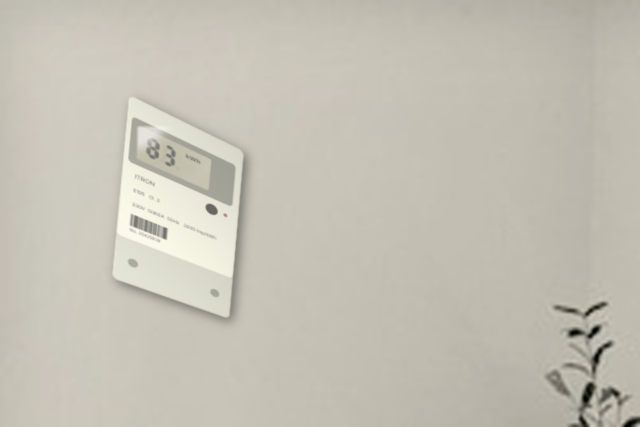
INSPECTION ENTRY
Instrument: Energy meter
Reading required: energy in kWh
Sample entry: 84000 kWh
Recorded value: 83 kWh
